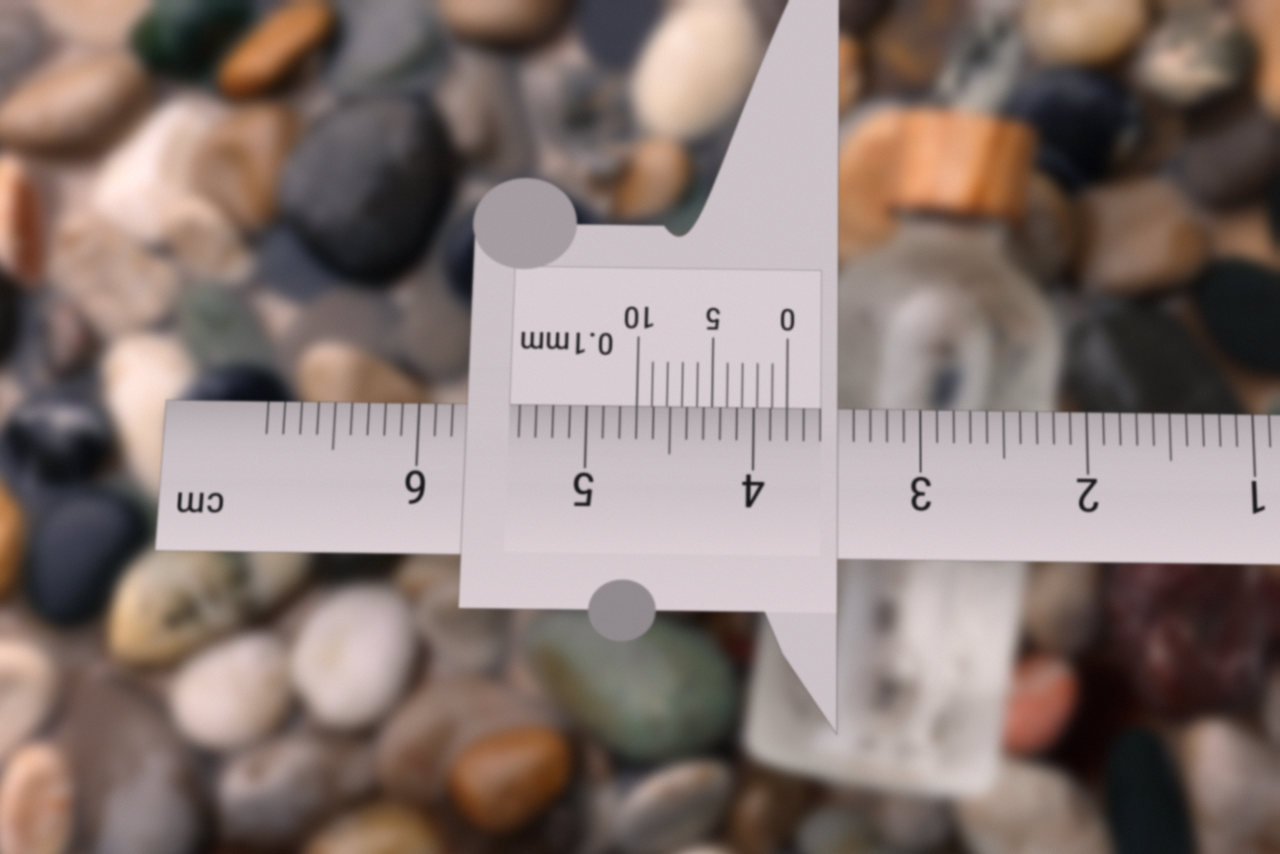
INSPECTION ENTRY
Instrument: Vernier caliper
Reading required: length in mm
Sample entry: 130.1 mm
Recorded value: 38.0 mm
